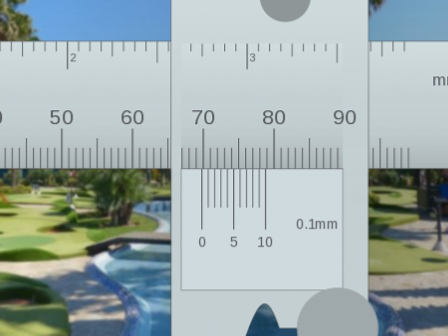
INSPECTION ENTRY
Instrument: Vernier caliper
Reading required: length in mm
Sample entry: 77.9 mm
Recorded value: 69.8 mm
